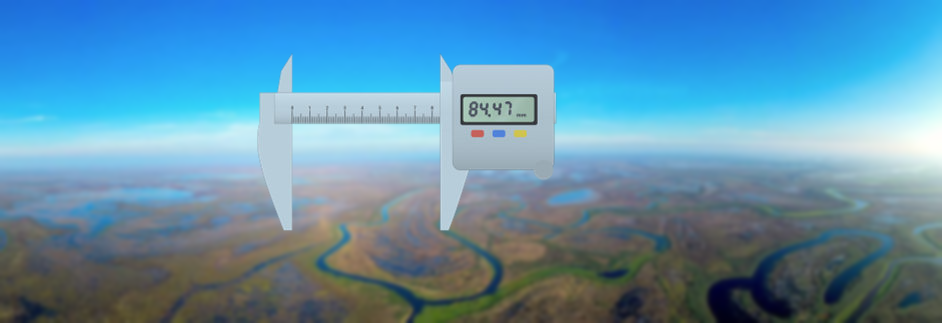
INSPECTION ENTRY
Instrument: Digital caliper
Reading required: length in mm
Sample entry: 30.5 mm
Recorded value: 84.47 mm
